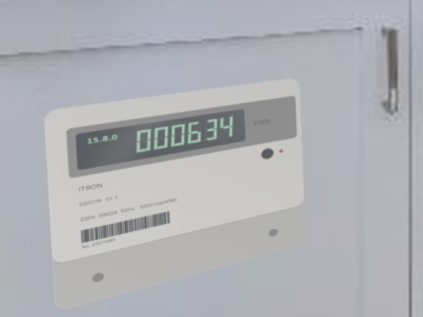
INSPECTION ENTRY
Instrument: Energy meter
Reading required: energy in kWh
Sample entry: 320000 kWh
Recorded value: 634 kWh
